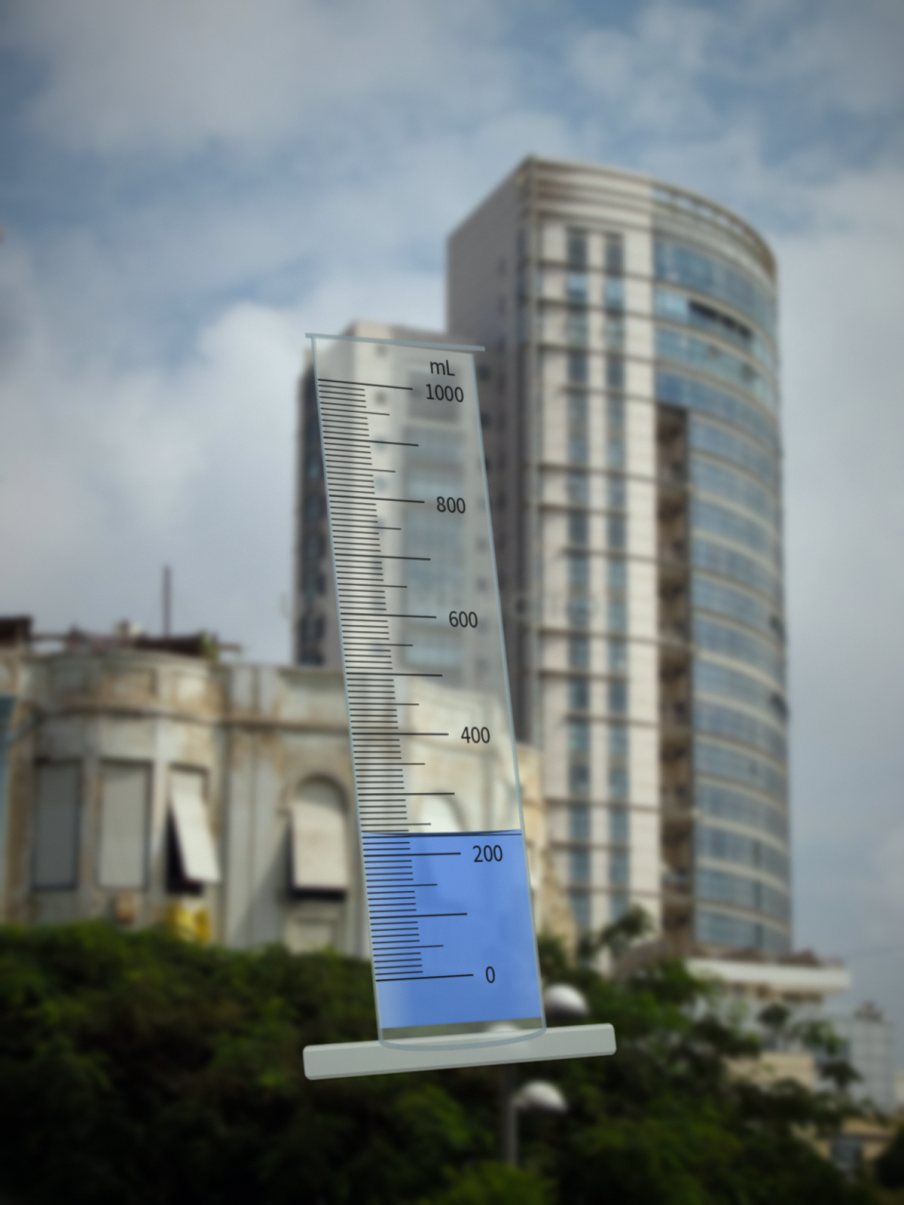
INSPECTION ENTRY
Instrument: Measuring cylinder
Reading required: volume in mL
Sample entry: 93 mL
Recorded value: 230 mL
